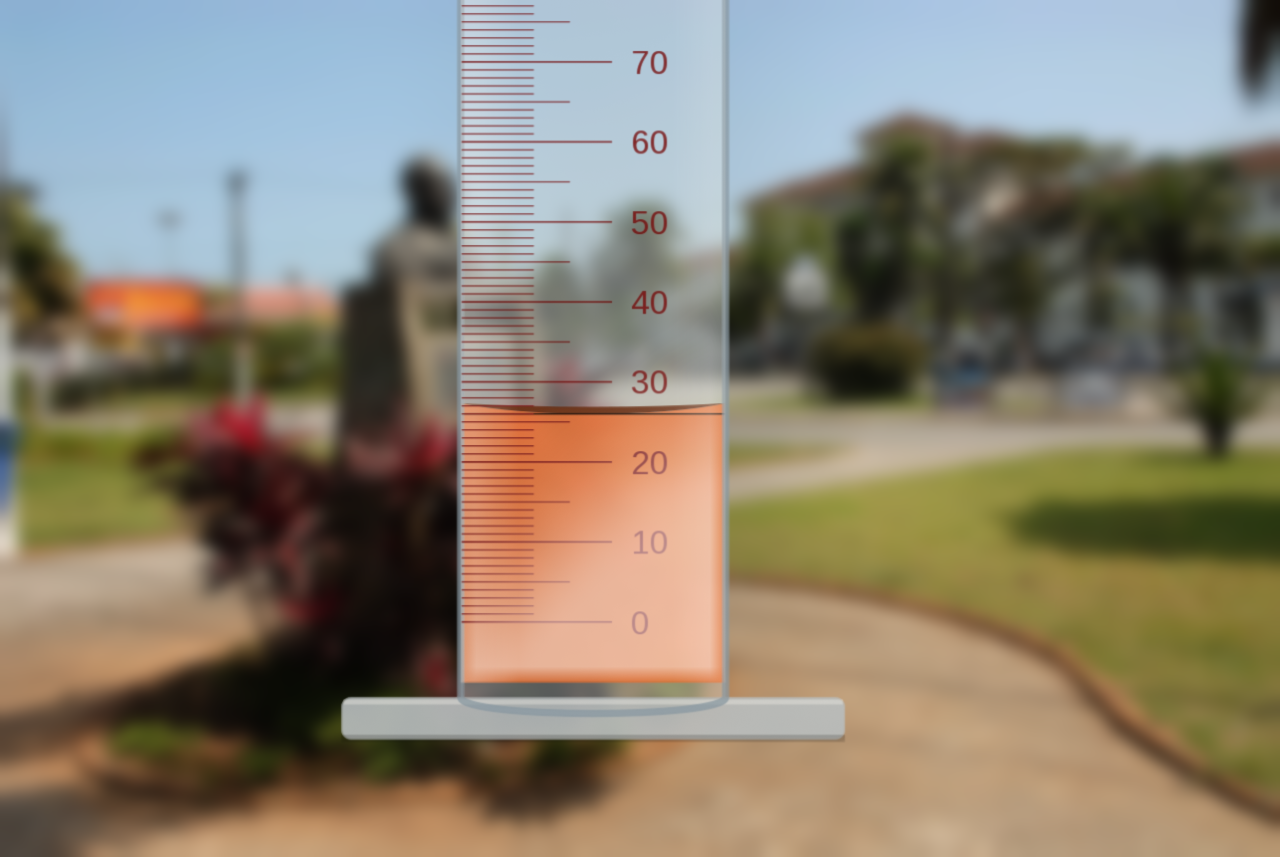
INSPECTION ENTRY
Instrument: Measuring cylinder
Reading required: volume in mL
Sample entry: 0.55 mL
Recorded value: 26 mL
